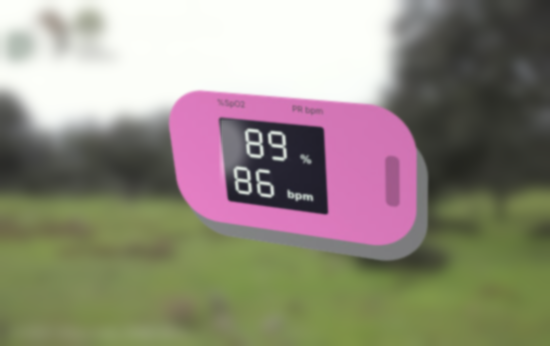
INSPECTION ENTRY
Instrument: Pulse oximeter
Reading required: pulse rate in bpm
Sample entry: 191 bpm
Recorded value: 86 bpm
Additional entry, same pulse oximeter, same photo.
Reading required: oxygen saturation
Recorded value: 89 %
